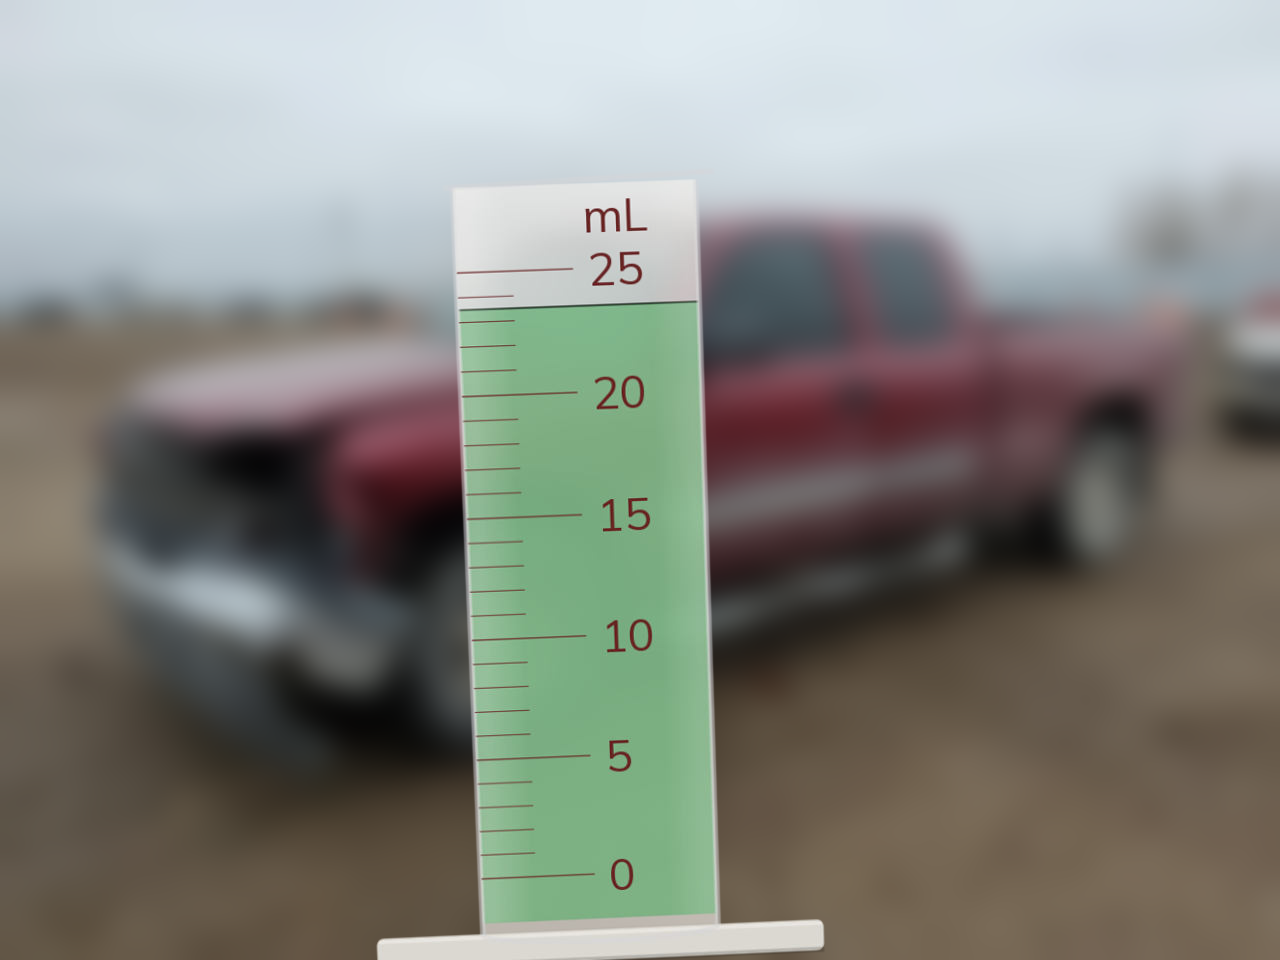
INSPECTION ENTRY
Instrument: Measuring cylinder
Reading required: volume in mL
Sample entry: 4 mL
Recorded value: 23.5 mL
